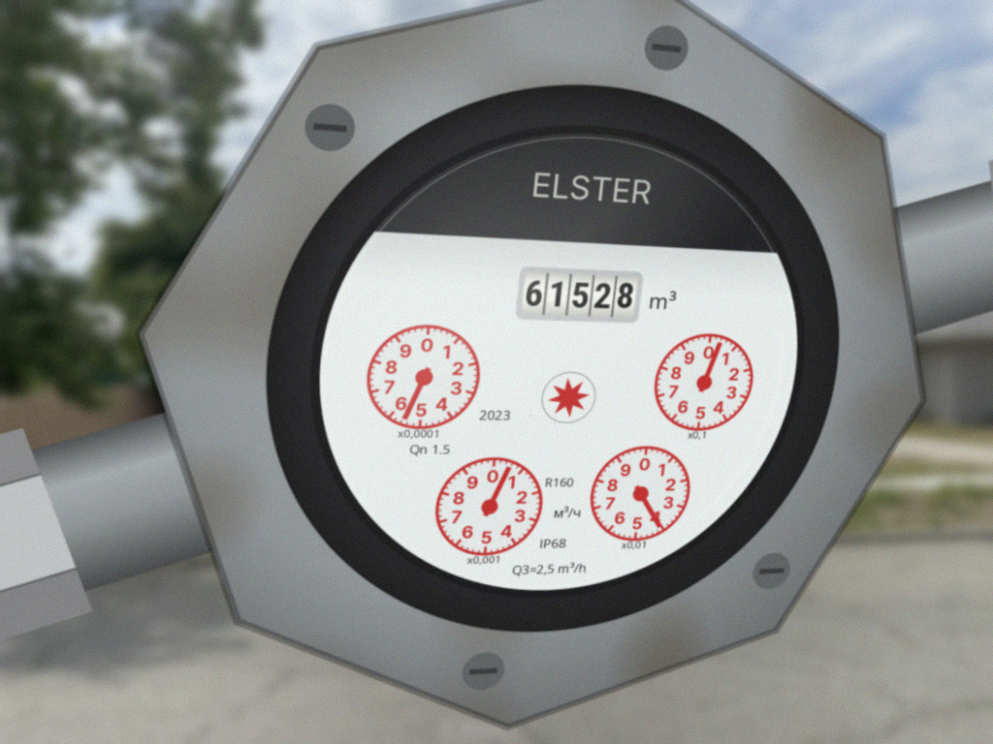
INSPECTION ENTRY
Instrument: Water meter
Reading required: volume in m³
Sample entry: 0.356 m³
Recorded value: 61528.0405 m³
